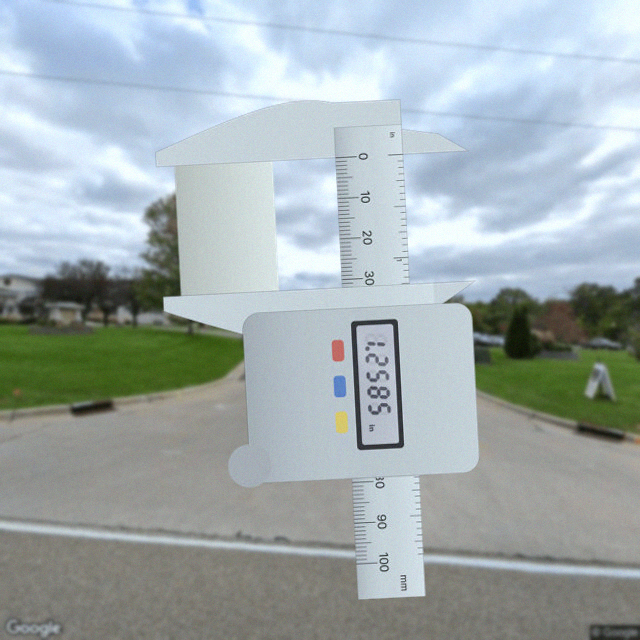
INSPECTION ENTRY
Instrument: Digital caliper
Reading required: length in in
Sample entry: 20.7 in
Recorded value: 1.2585 in
